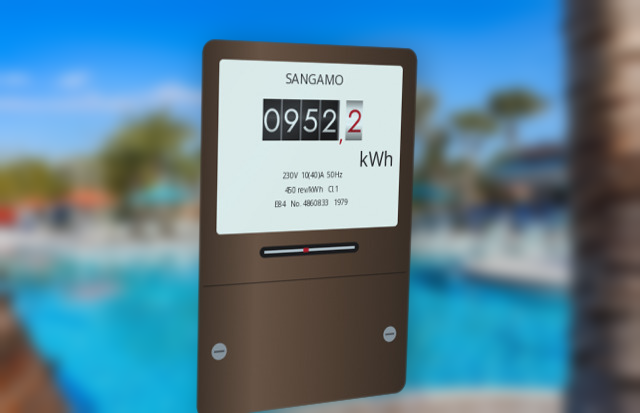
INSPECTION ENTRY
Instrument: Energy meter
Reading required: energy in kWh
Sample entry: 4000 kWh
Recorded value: 952.2 kWh
